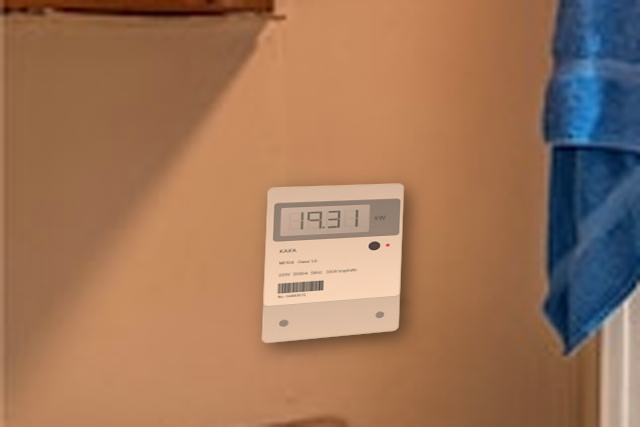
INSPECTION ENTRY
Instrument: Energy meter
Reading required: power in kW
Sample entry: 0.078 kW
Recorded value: 19.31 kW
